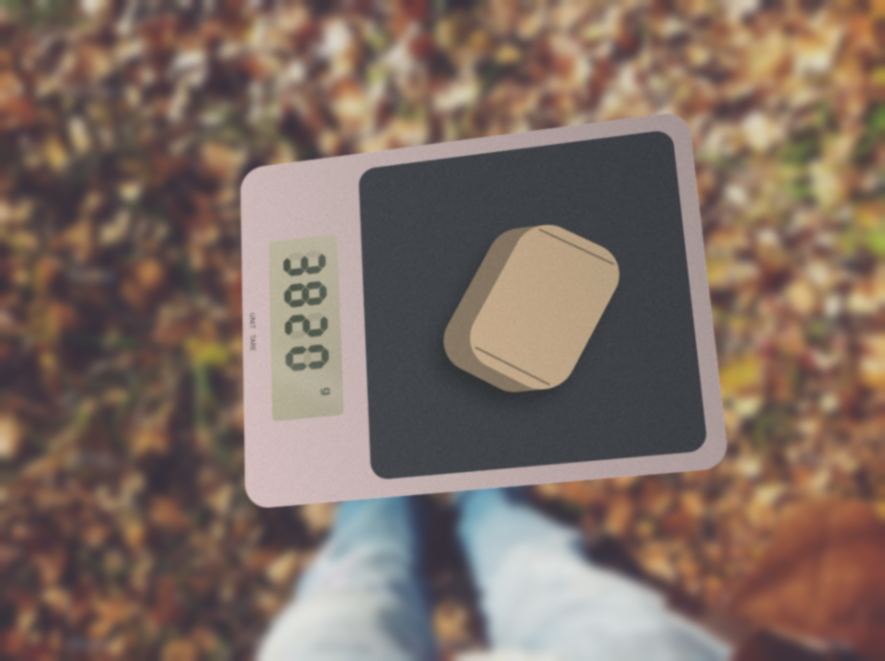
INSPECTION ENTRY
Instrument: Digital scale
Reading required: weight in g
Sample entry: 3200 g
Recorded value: 3820 g
